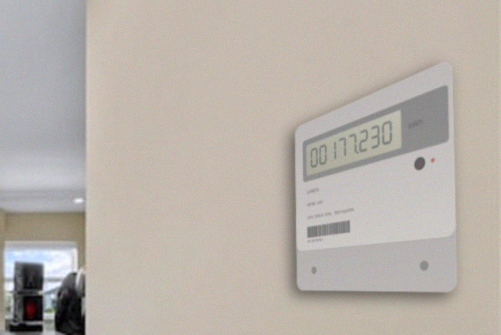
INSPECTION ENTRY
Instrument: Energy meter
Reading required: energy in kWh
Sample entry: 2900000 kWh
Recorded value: 177.230 kWh
